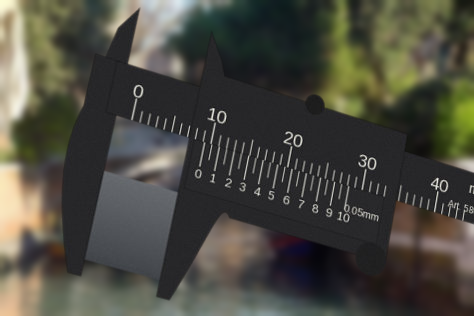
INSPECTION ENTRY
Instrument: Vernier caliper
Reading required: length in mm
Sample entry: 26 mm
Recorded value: 9.2 mm
